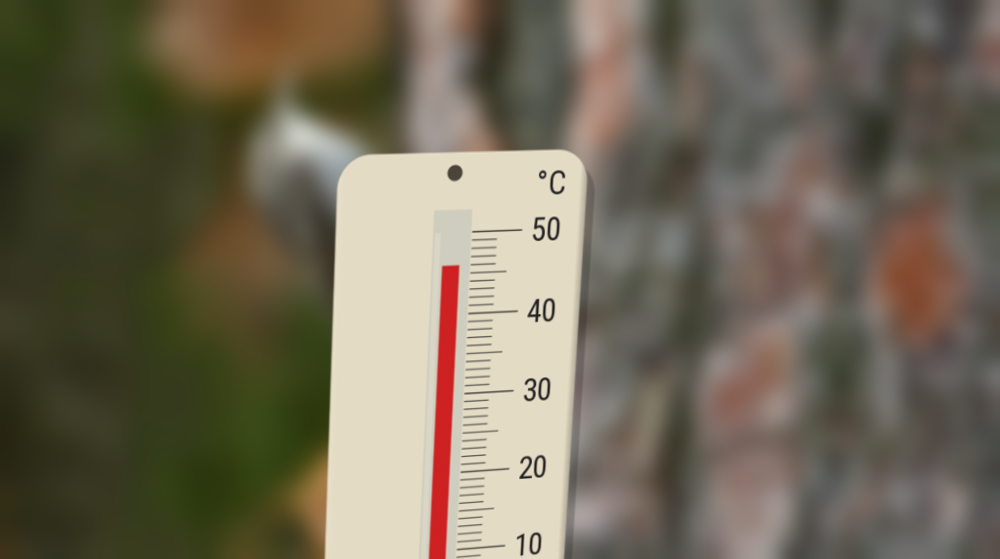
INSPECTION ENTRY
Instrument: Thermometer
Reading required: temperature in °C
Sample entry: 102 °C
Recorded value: 46 °C
